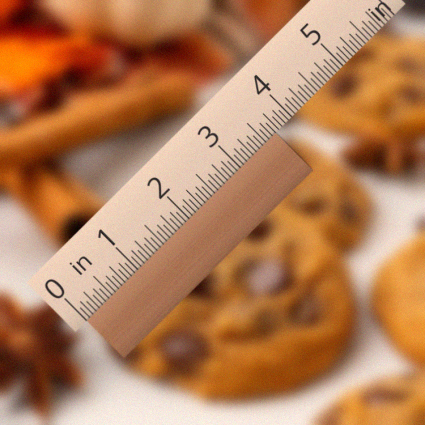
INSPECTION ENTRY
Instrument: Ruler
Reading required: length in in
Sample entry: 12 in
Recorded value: 3.6875 in
